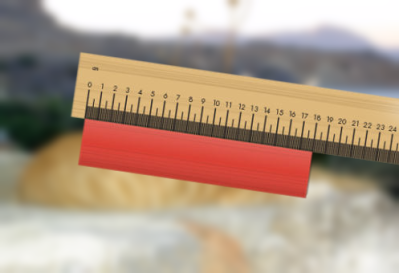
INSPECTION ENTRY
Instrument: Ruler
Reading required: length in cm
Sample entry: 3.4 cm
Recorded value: 18 cm
